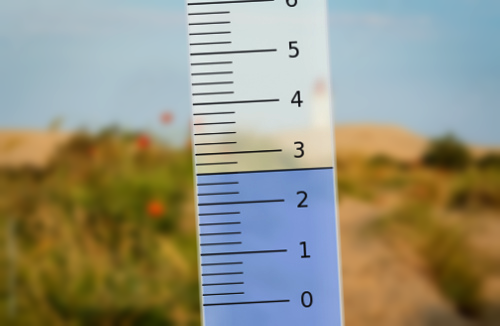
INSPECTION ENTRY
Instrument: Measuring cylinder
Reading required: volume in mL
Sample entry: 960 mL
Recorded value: 2.6 mL
